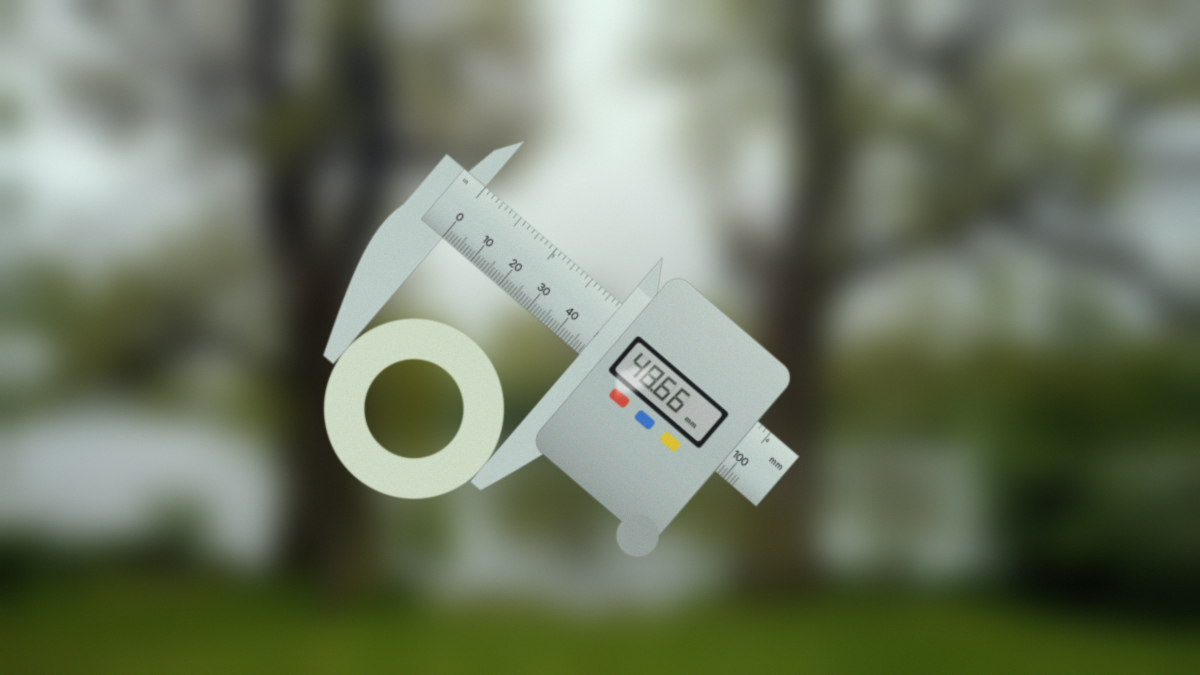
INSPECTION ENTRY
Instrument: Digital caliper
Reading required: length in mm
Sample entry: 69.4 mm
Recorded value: 48.66 mm
